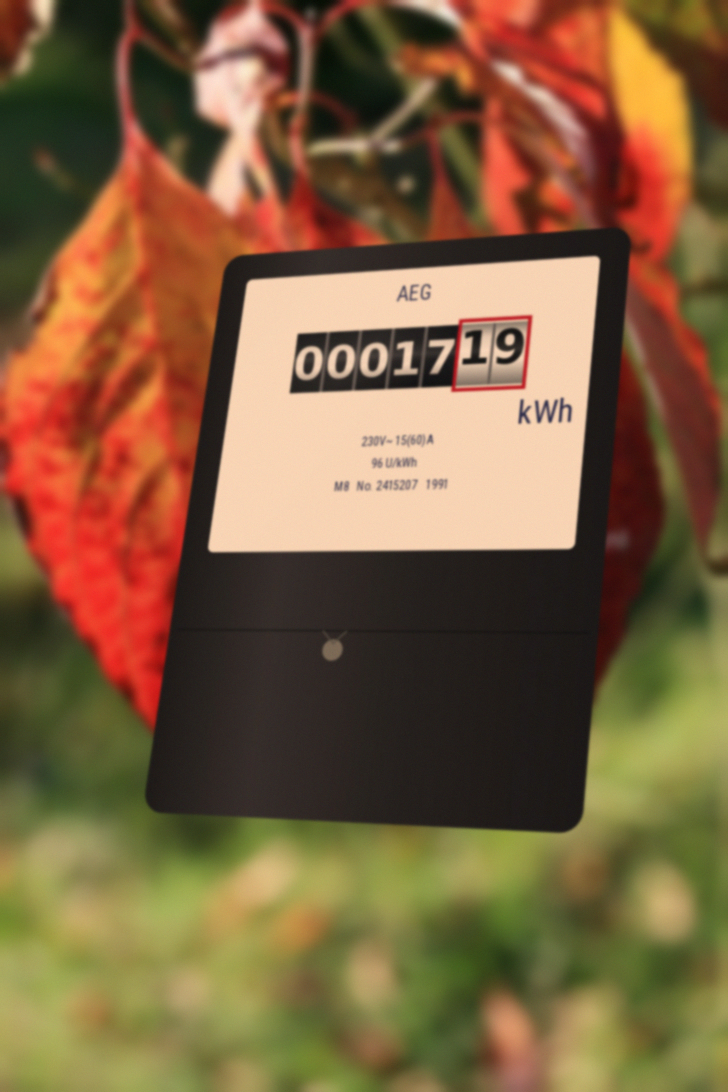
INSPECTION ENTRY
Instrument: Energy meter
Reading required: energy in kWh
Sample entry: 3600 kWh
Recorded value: 17.19 kWh
